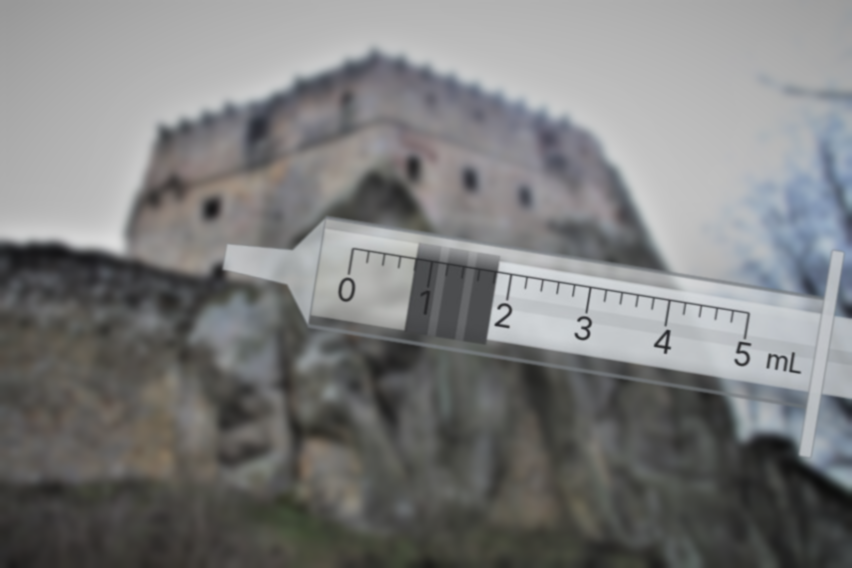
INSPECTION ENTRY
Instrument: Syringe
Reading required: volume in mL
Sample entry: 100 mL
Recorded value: 0.8 mL
